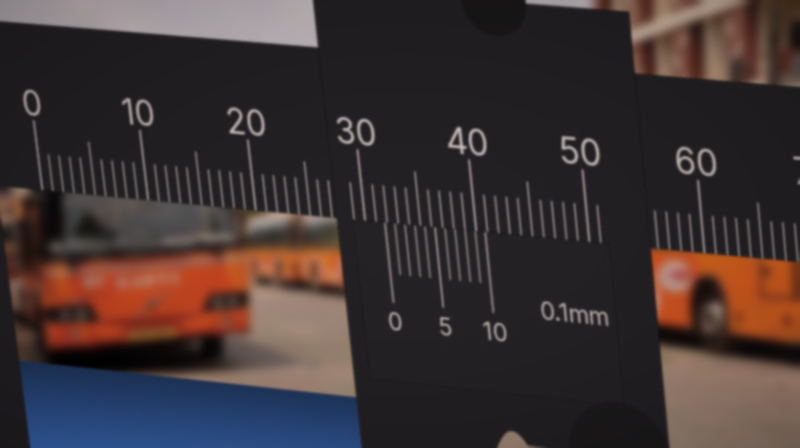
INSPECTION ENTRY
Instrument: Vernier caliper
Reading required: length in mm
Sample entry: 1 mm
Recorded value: 31.8 mm
